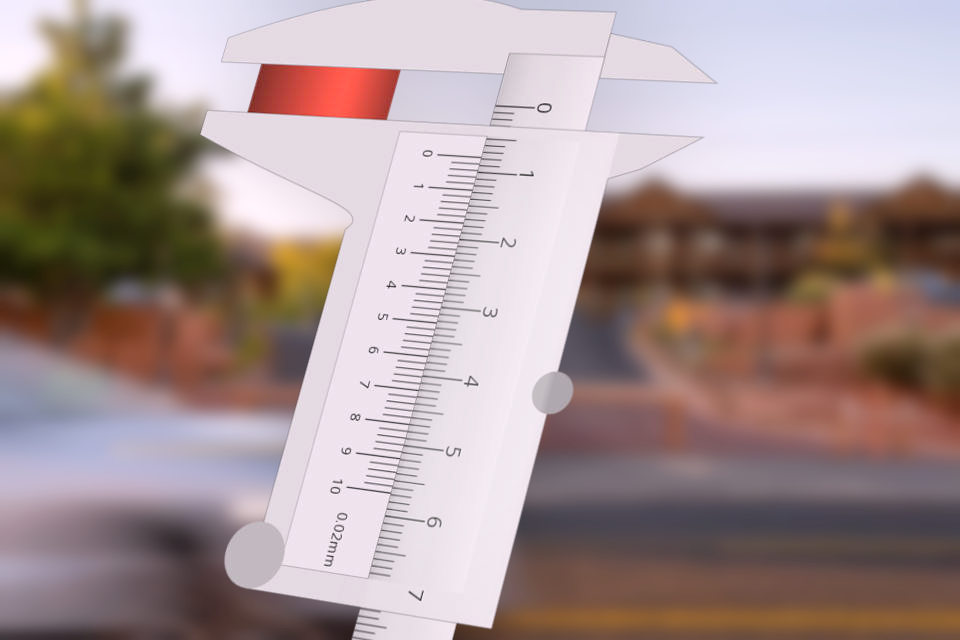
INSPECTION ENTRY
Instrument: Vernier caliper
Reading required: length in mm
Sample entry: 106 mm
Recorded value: 7.8 mm
